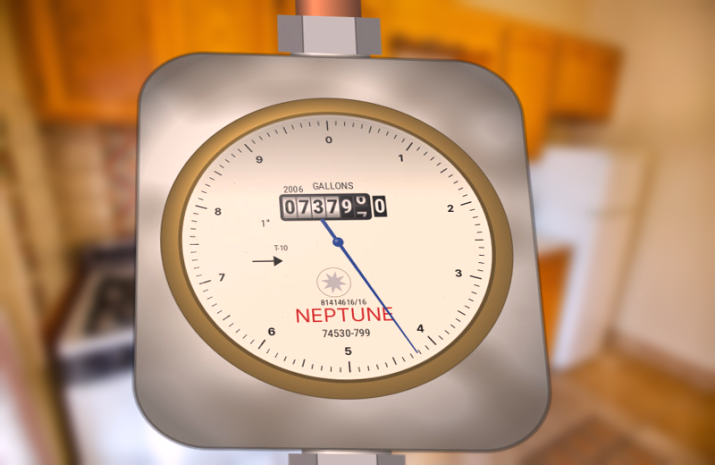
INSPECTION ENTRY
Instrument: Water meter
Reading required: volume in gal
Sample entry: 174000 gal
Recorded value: 737964.2 gal
